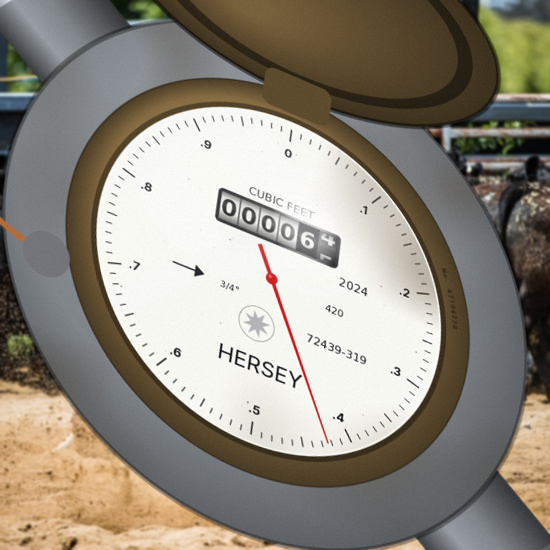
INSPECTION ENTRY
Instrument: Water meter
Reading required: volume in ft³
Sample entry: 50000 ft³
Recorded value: 64.42 ft³
